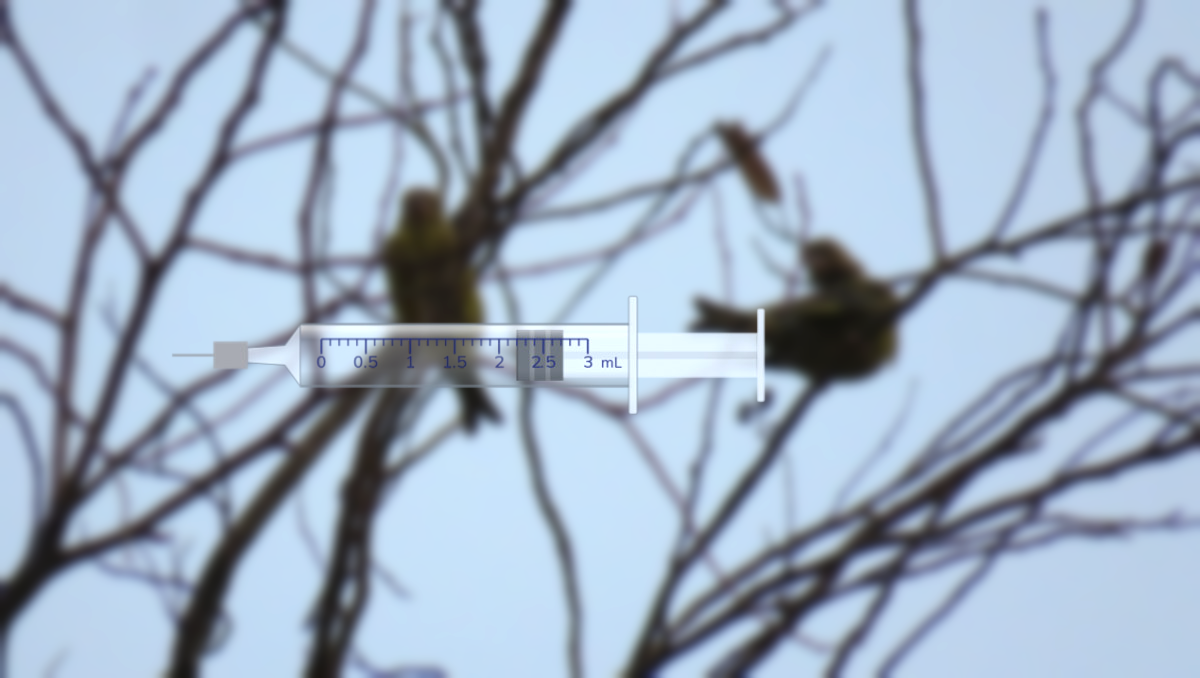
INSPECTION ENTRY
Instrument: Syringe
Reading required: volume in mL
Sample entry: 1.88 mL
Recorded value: 2.2 mL
